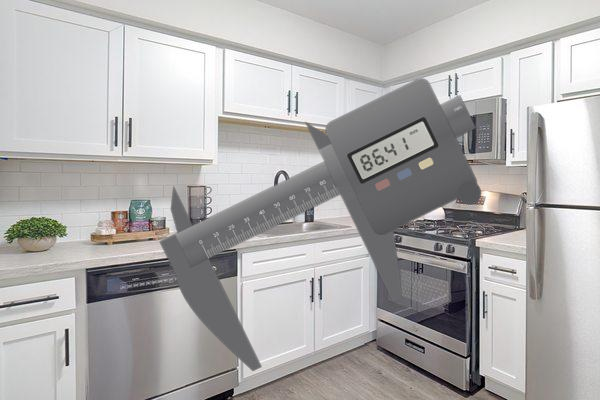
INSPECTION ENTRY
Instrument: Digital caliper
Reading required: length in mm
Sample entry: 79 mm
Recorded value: 86.41 mm
